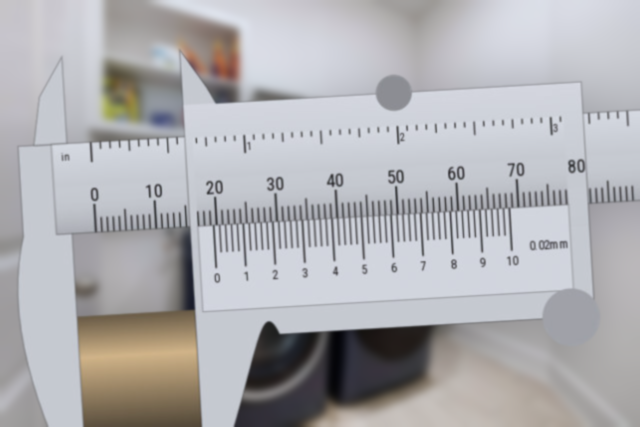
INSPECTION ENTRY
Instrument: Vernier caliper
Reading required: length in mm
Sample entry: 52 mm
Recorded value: 19.5 mm
